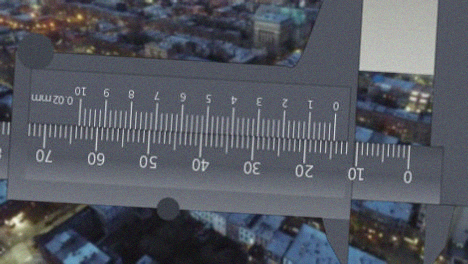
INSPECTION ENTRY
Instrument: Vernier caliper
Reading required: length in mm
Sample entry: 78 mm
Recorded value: 14.5 mm
